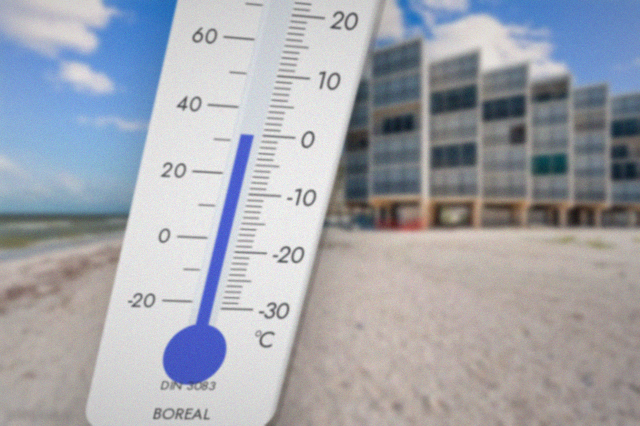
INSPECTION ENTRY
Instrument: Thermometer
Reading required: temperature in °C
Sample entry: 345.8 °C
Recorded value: 0 °C
